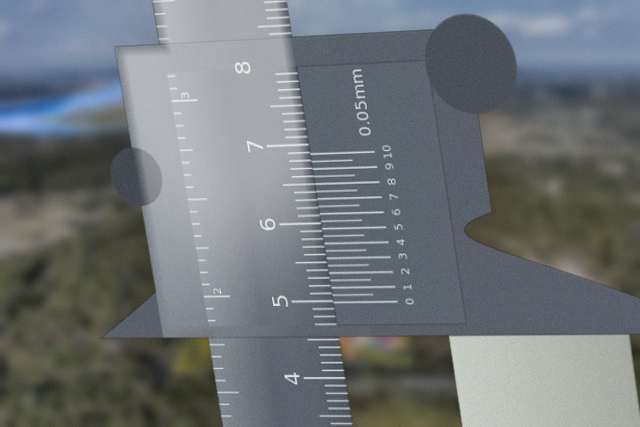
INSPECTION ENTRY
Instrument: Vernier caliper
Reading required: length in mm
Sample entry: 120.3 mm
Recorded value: 49.8 mm
